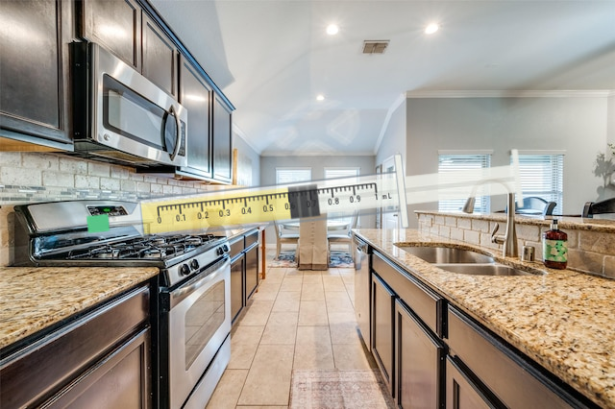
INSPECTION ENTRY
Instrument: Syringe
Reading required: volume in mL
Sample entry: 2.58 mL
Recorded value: 0.6 mL
